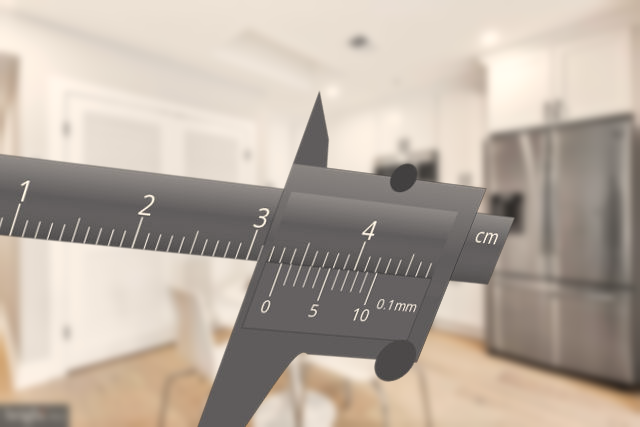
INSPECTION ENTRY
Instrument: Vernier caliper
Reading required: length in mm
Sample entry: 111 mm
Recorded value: 33.2 mm
